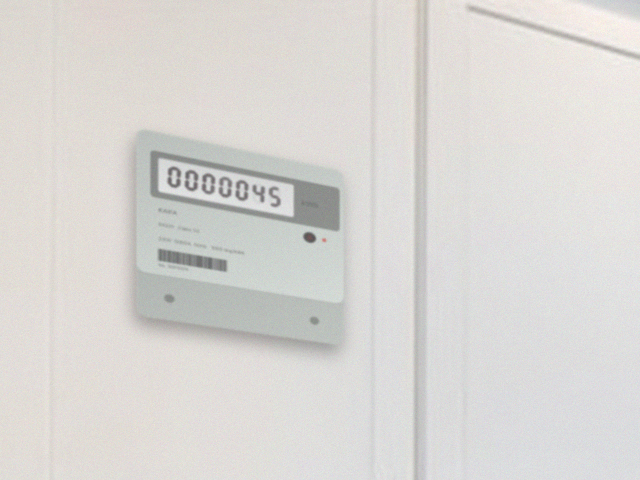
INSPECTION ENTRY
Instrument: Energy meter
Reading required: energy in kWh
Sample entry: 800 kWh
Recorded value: 45 kWh
